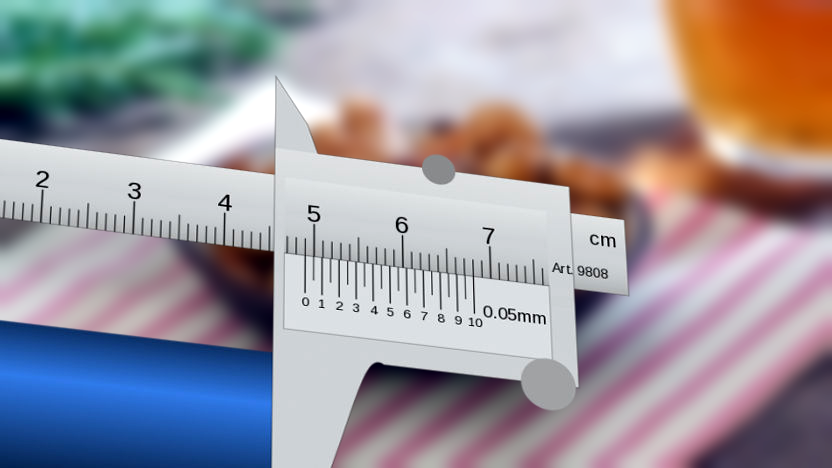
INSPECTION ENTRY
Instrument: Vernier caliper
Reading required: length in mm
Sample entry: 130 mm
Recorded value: 49.0 mm
